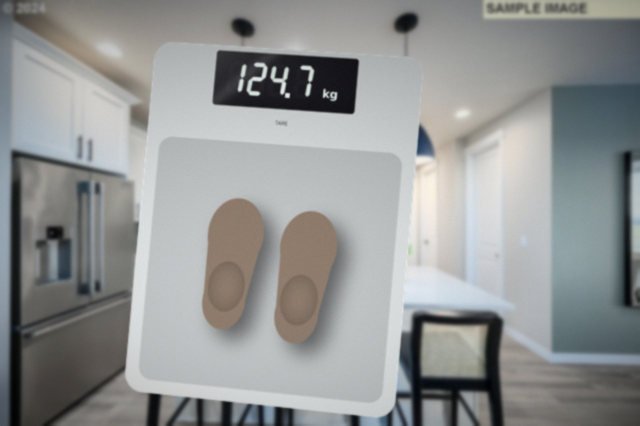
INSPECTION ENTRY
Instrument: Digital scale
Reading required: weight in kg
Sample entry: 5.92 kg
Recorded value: 124.7 kg
